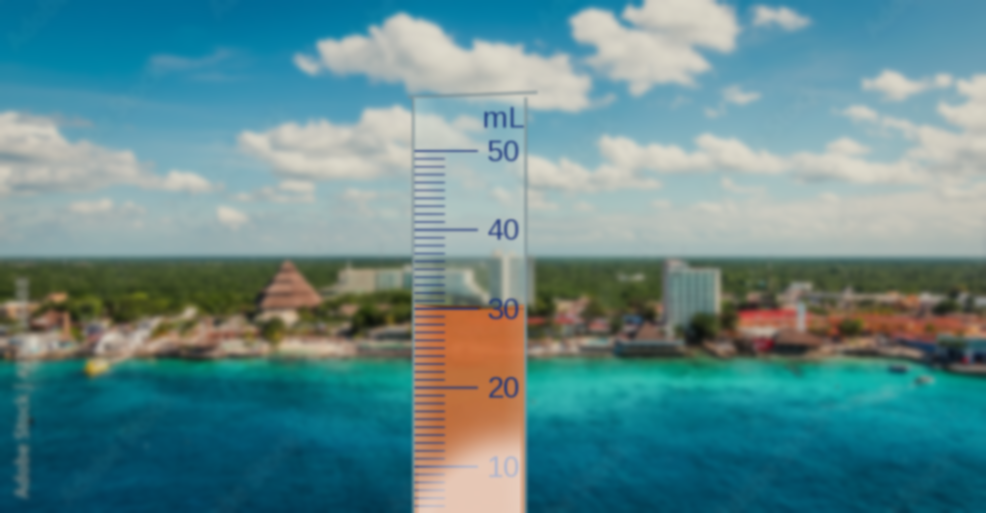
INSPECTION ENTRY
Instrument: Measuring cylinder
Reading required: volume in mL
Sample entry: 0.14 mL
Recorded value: 30 mL
